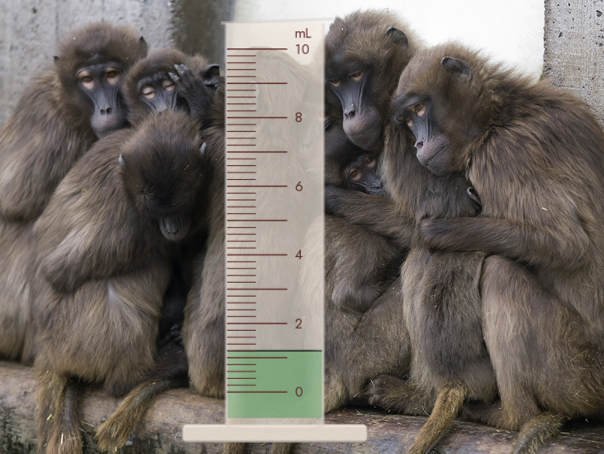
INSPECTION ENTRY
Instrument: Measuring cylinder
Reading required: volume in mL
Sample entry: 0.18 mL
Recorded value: 1.2 mL
